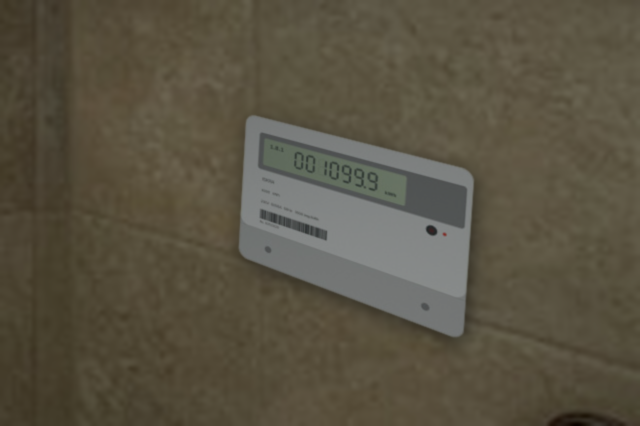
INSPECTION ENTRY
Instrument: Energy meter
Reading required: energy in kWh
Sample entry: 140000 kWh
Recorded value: 1099.9 kWh
